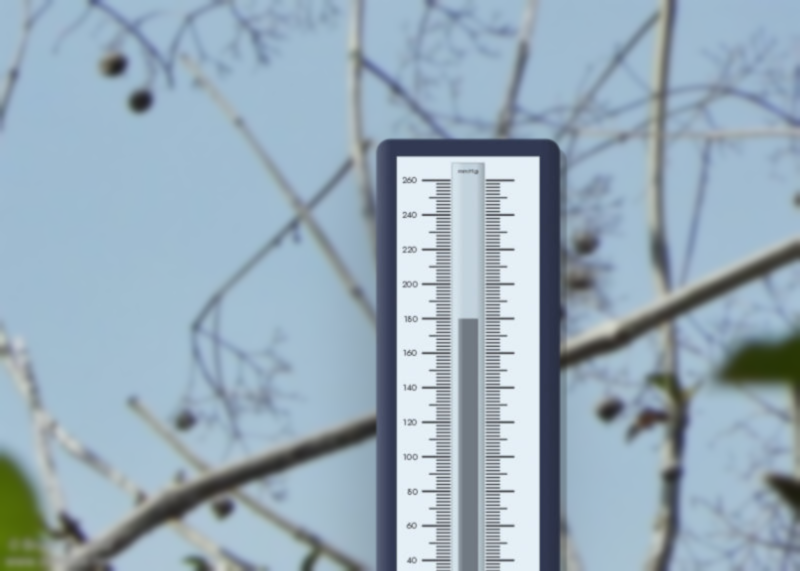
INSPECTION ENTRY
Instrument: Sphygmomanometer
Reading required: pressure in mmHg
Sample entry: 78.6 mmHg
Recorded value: 180 mmHg
